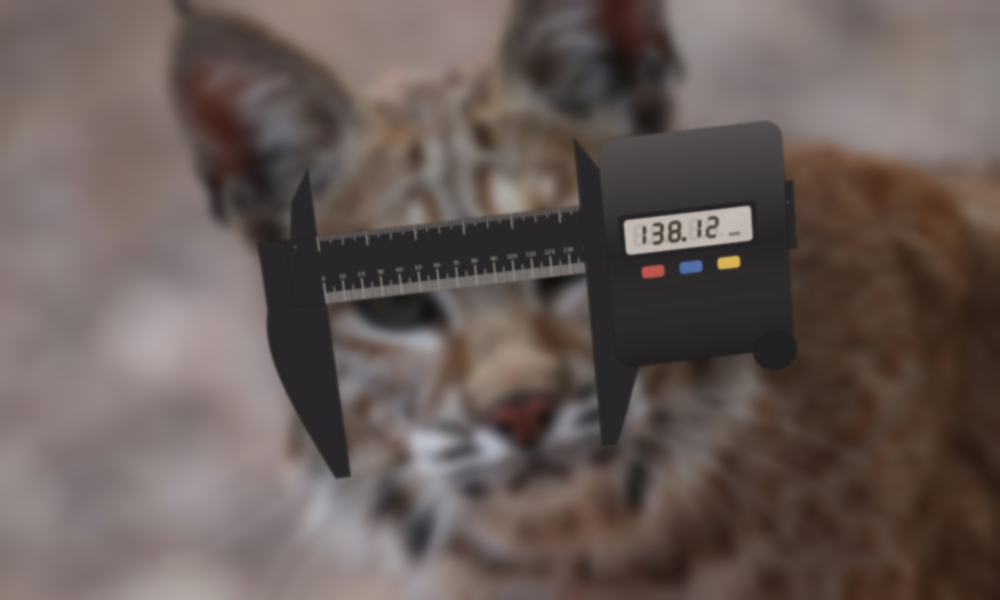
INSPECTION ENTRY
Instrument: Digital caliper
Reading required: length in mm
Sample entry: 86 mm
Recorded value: 138.12 mm
